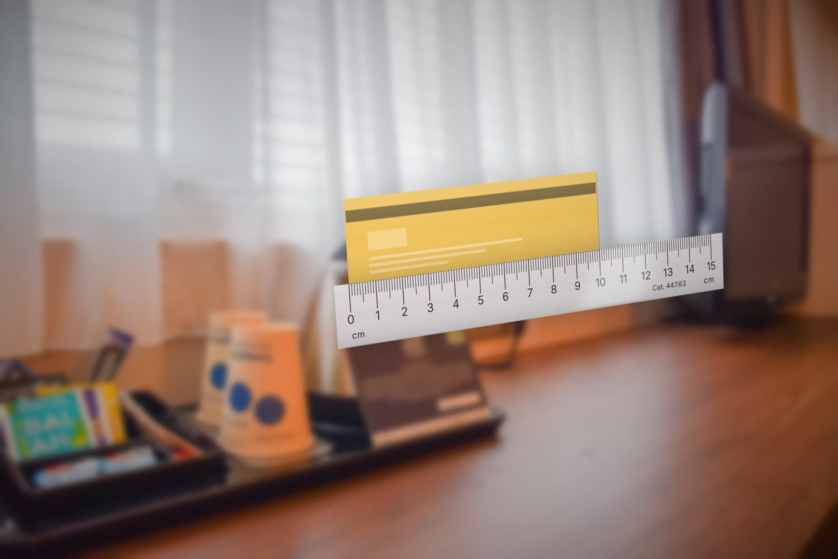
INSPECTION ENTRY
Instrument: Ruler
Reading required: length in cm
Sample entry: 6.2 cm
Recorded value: 10 cm
